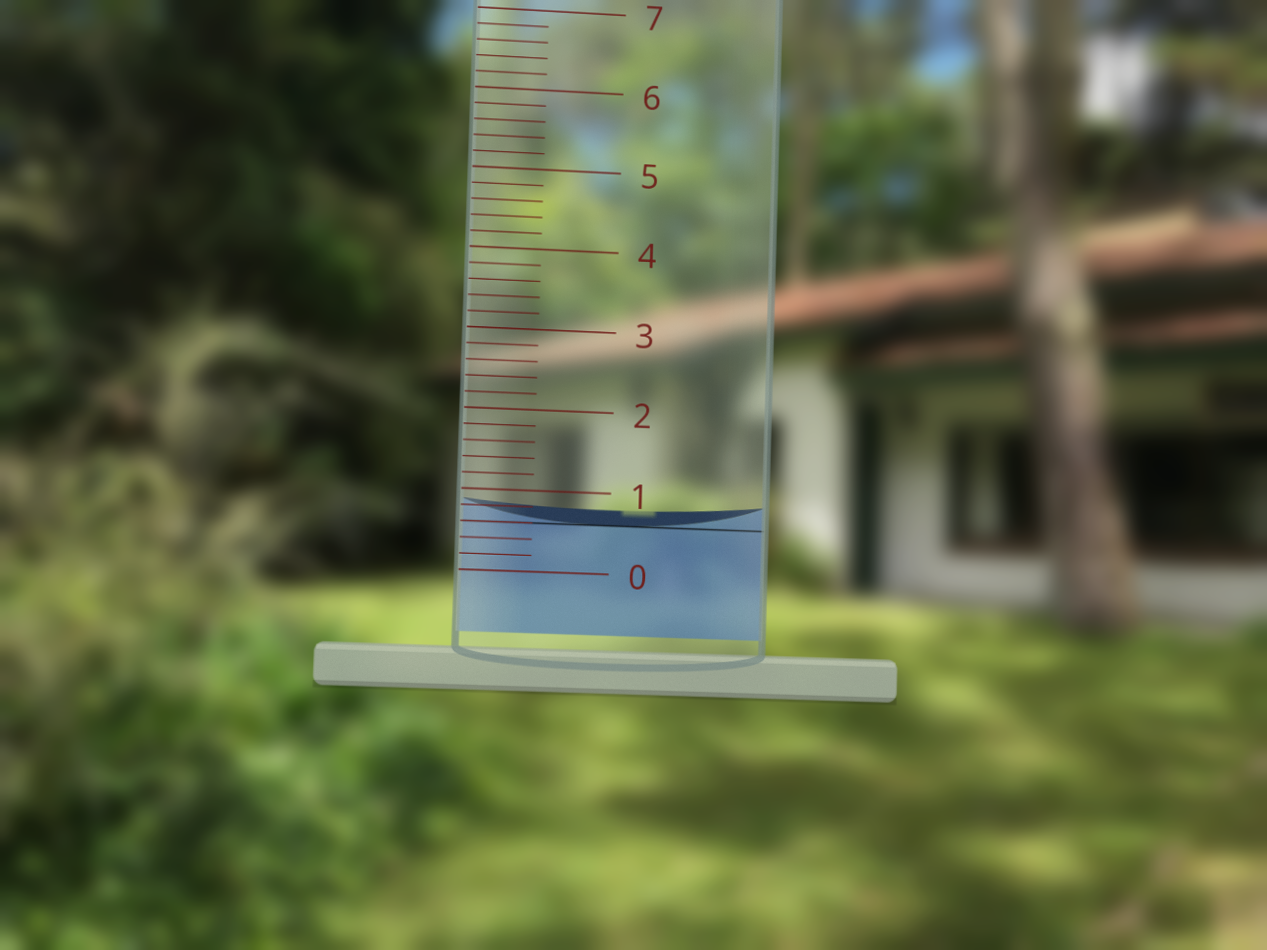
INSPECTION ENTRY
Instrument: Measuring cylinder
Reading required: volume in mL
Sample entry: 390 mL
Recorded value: 0.6 mL
